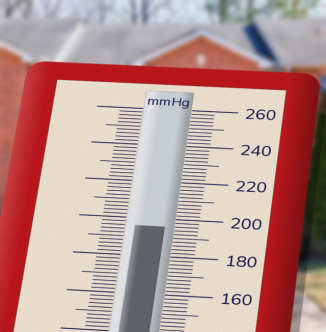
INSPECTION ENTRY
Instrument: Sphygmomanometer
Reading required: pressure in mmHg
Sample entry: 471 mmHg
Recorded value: 196 mmHg
